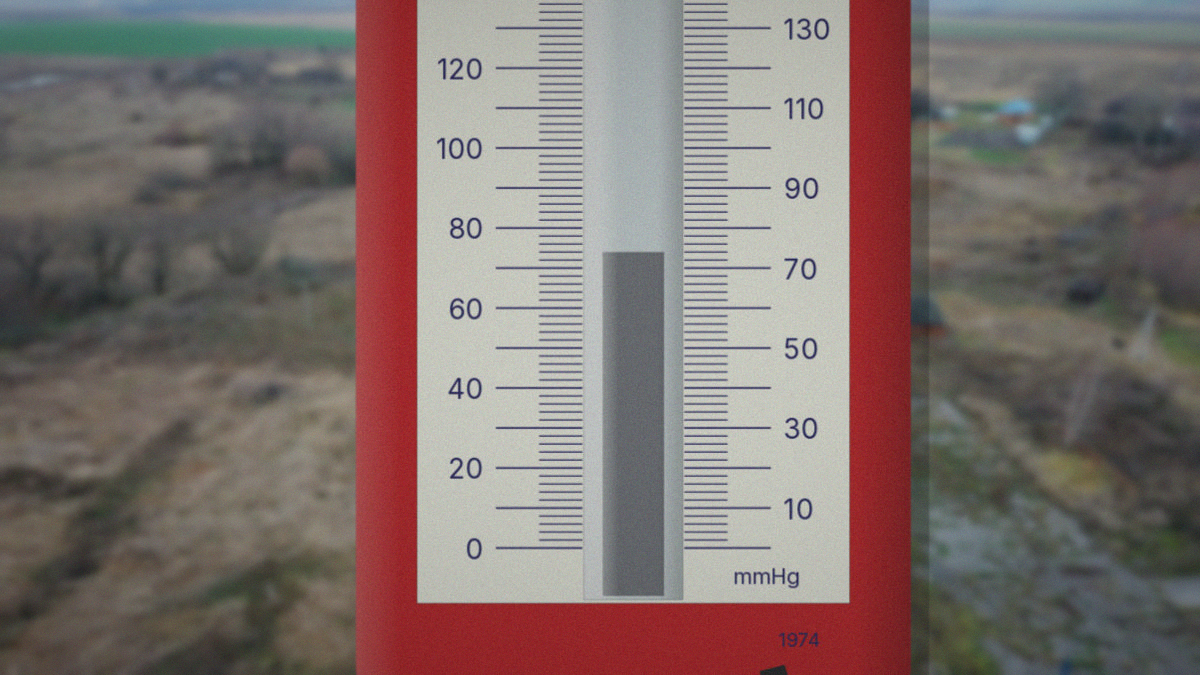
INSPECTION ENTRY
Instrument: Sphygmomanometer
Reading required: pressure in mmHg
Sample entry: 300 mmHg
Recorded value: 74 mmHg
